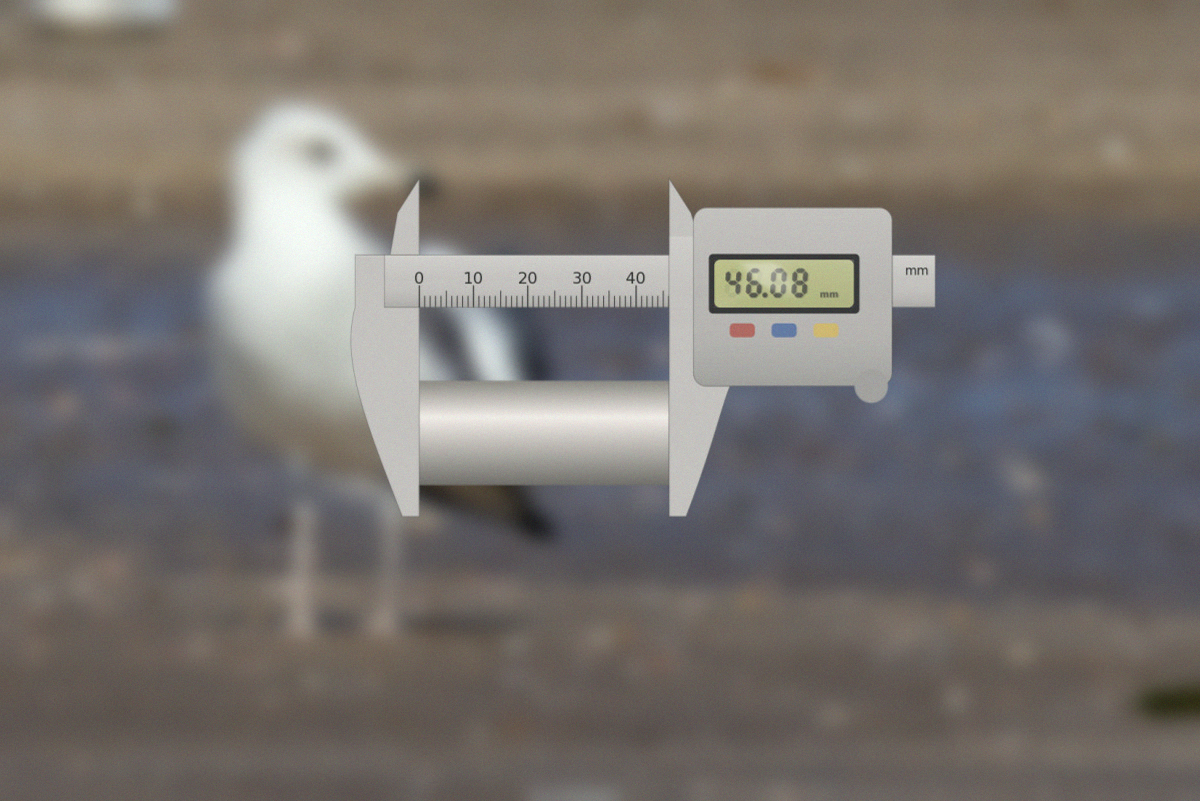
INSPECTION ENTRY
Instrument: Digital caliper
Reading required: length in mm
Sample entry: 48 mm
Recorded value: 46.08 mm
